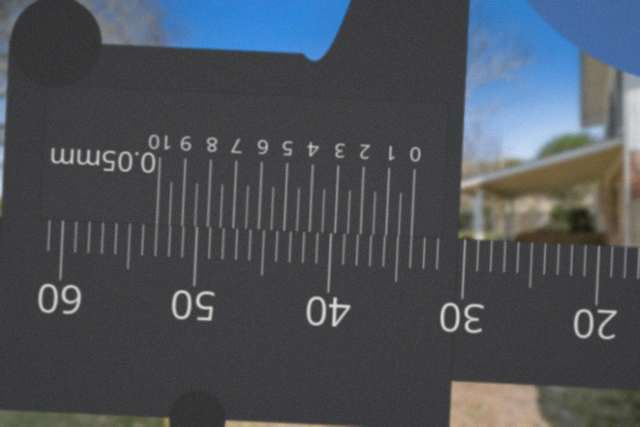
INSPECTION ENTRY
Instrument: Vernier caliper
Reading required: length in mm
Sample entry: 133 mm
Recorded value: 34.0 mm
